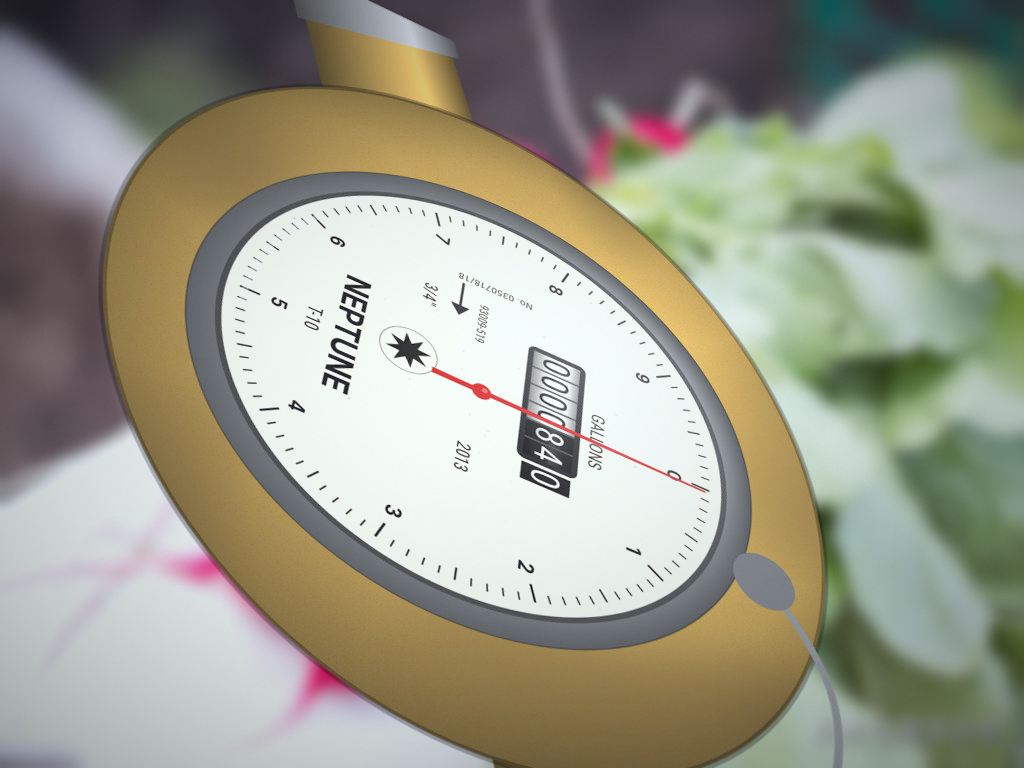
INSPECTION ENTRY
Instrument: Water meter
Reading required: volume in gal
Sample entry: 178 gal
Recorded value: 840.0 gal
